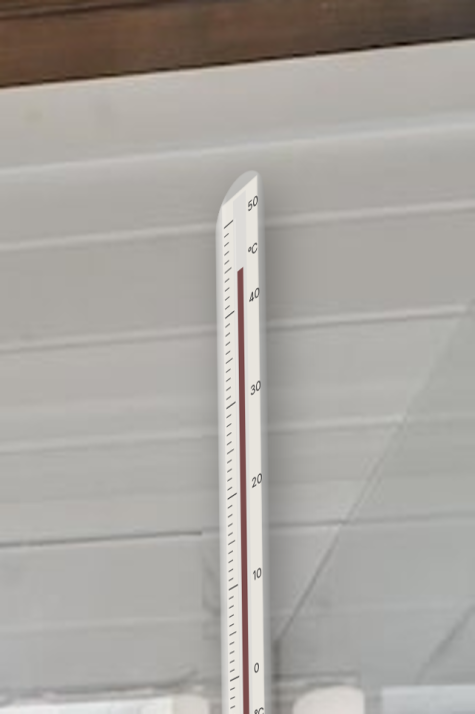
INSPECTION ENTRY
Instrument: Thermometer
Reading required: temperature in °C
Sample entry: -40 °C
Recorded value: 44 °C
